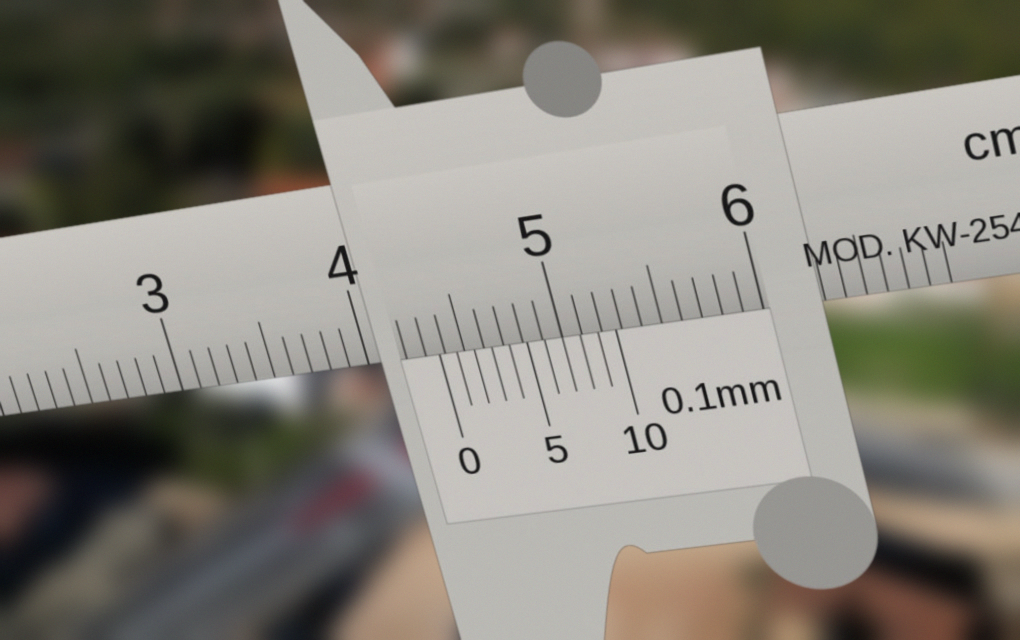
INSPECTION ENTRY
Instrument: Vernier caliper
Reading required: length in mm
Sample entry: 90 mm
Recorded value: 43.7 mm
